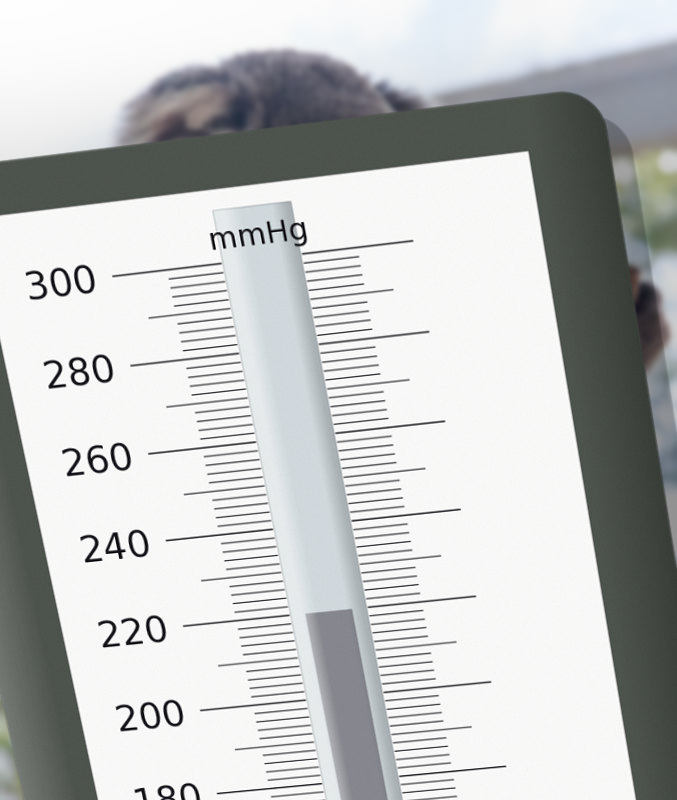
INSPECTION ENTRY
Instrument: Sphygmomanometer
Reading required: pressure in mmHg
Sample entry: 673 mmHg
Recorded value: 220 mmHg
